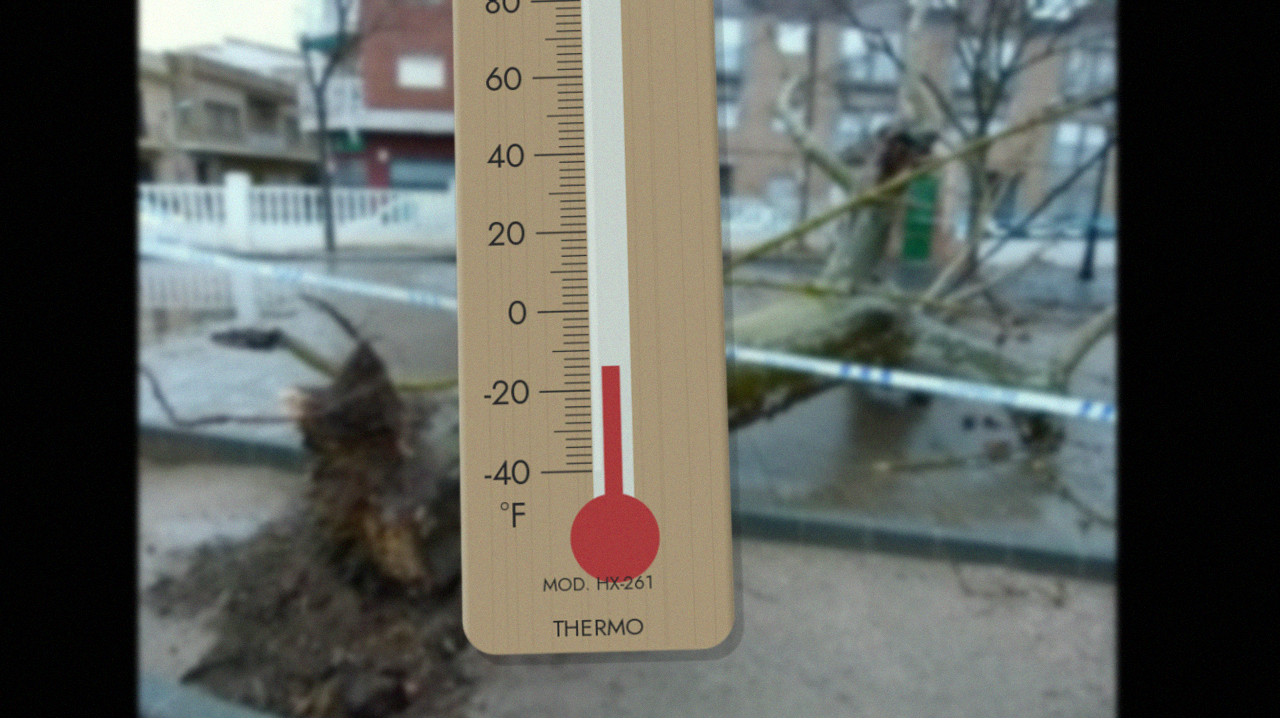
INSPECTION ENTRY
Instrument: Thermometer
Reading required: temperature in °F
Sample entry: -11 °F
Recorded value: -14 °F
